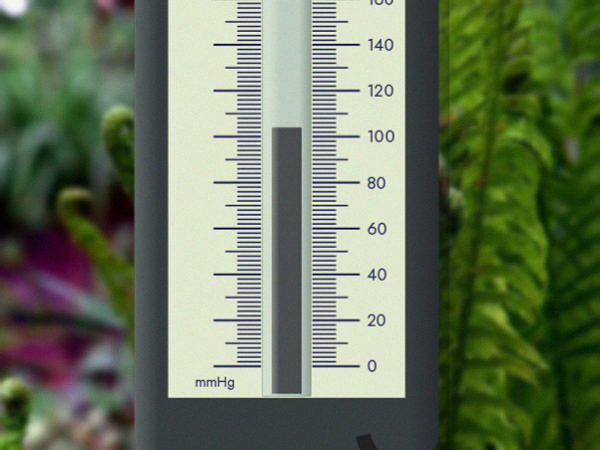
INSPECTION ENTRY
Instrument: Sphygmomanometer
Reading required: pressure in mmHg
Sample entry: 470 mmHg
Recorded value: 104 mmHg
